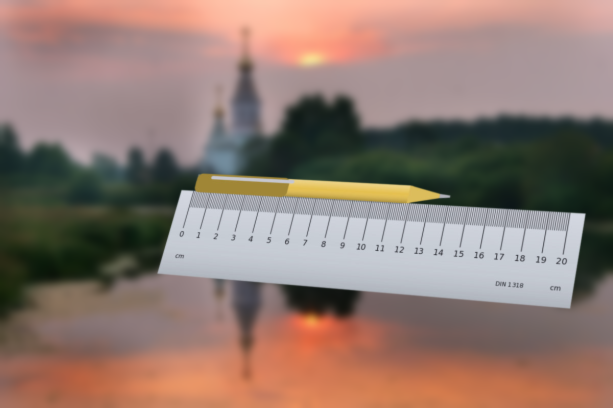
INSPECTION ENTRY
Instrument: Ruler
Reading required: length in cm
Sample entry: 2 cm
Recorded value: 14 cm
